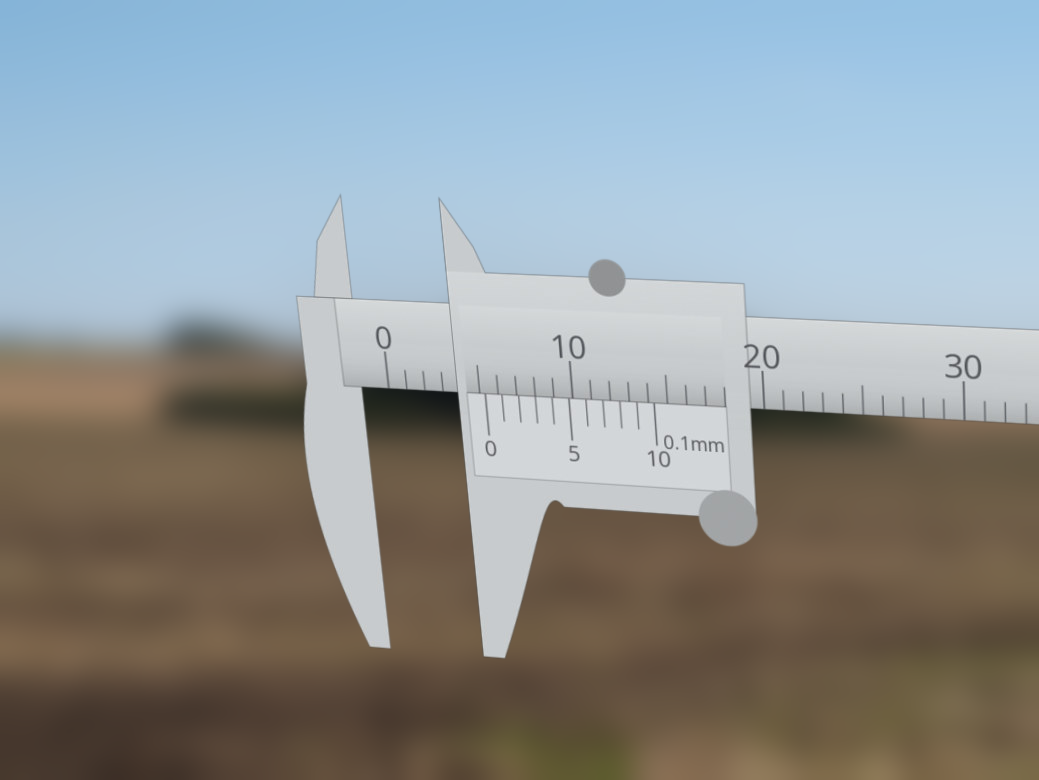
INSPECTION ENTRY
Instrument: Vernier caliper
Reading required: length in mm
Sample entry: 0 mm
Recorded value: 5.3 mm
